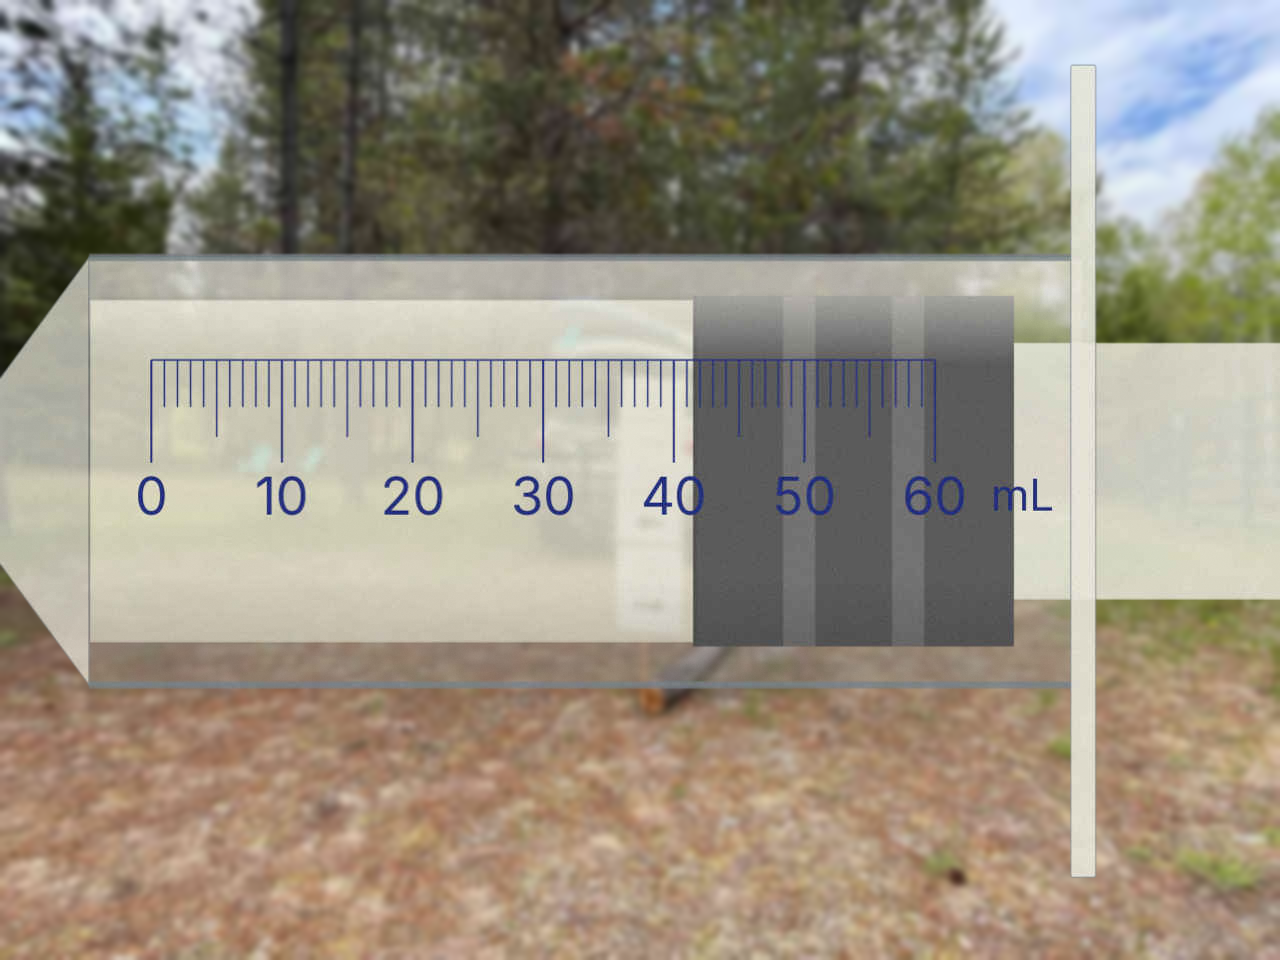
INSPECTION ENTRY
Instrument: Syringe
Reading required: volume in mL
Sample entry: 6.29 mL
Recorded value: 41.5 mL
